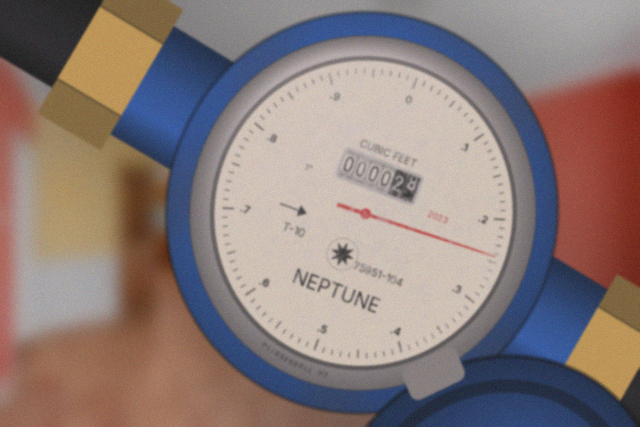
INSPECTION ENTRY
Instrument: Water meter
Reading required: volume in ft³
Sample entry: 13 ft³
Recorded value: 28.24 ft³
